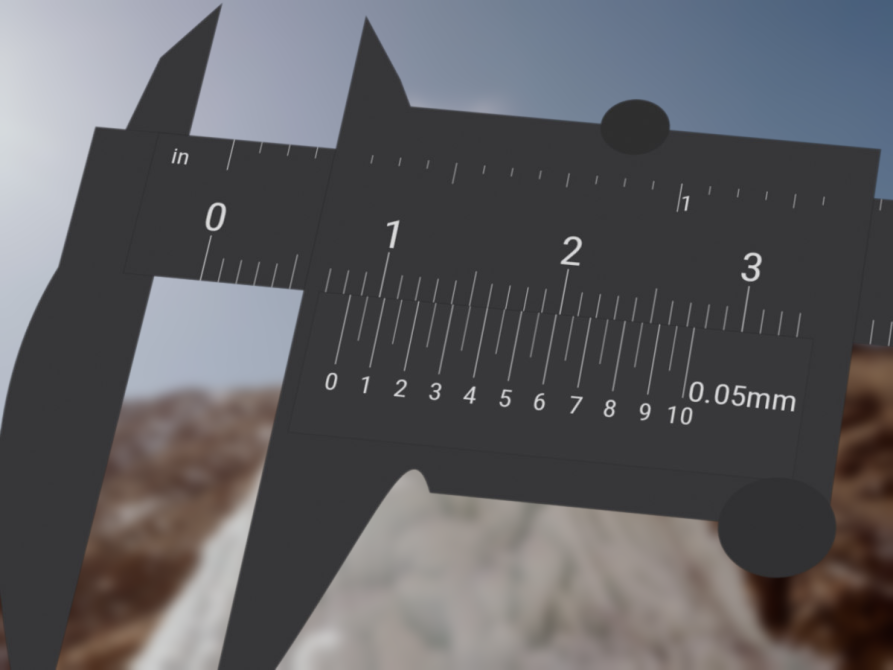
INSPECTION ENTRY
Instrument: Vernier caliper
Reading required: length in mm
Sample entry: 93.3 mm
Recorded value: 8.4 mm
